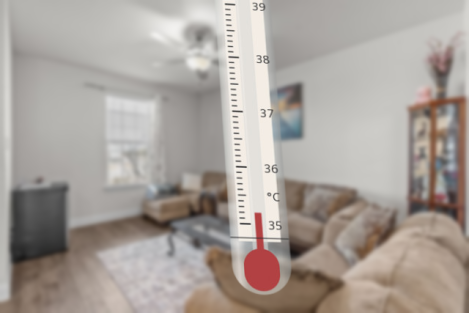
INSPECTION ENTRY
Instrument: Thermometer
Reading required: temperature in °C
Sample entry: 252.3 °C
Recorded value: 35.2 °C
